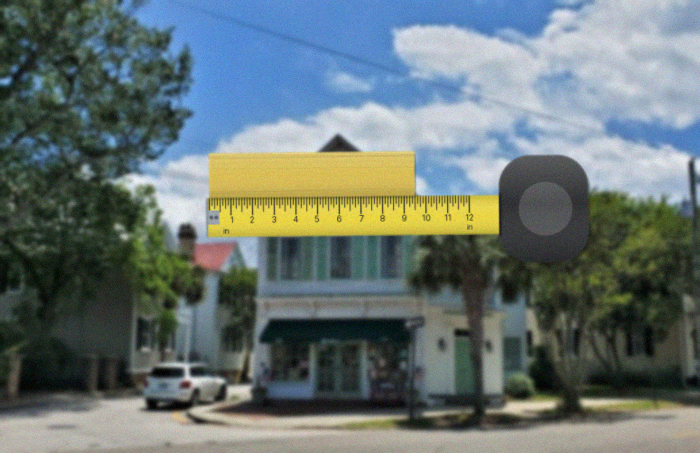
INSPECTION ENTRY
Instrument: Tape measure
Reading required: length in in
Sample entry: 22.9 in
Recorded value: 9.5 in
